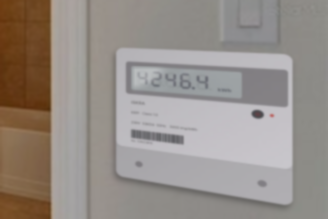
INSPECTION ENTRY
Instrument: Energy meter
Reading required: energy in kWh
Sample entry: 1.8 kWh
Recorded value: 4246.4 kWh
